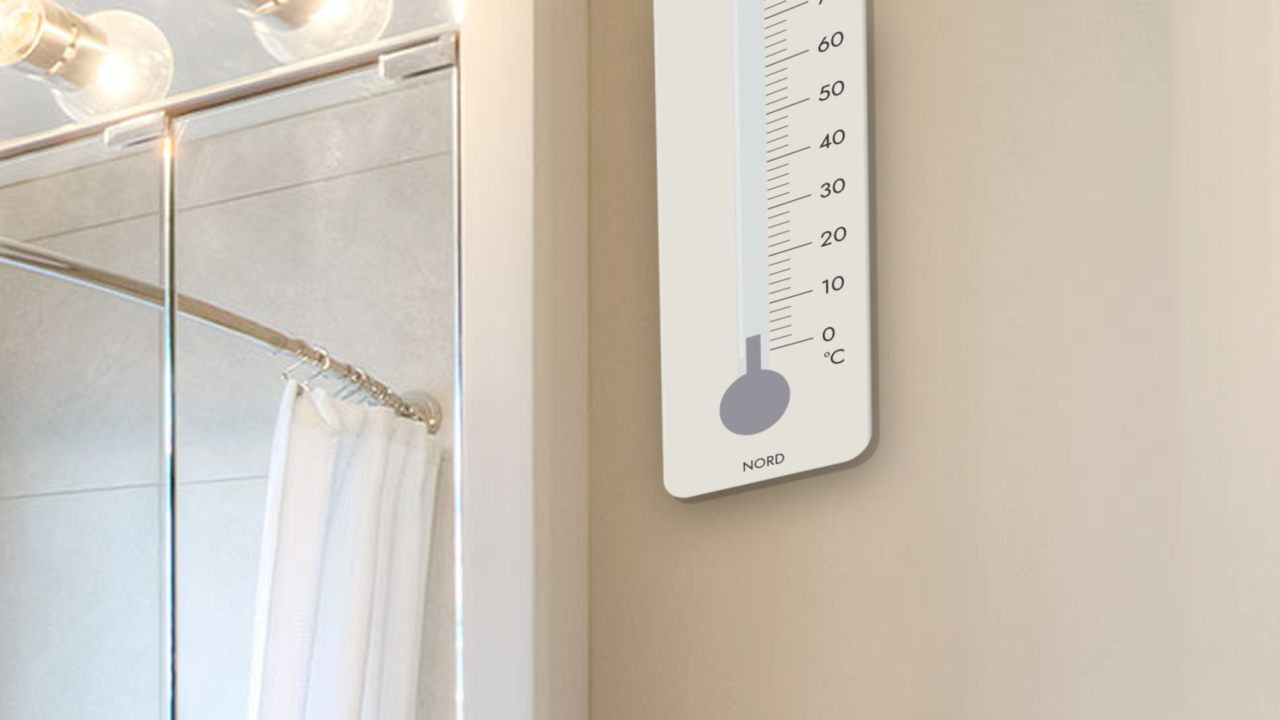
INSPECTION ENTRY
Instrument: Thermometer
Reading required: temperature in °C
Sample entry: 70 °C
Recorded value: 4 °C
